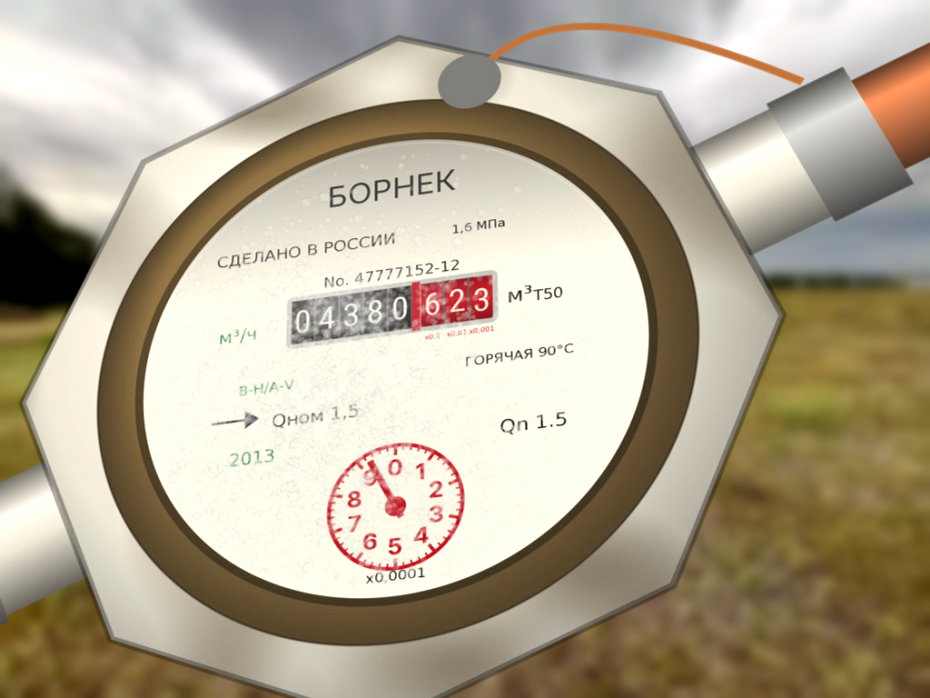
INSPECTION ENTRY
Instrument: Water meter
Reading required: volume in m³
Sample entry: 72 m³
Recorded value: 4380.6229 m³
